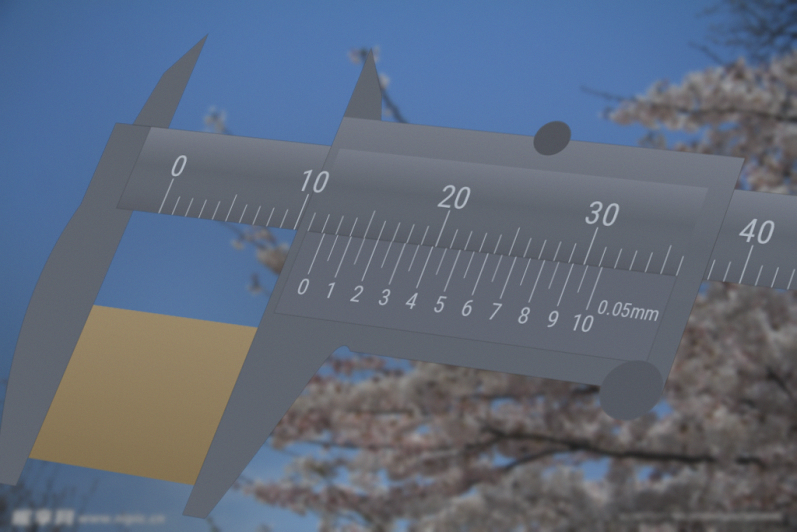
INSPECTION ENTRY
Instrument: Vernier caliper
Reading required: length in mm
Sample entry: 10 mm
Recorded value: 12.2 mm
